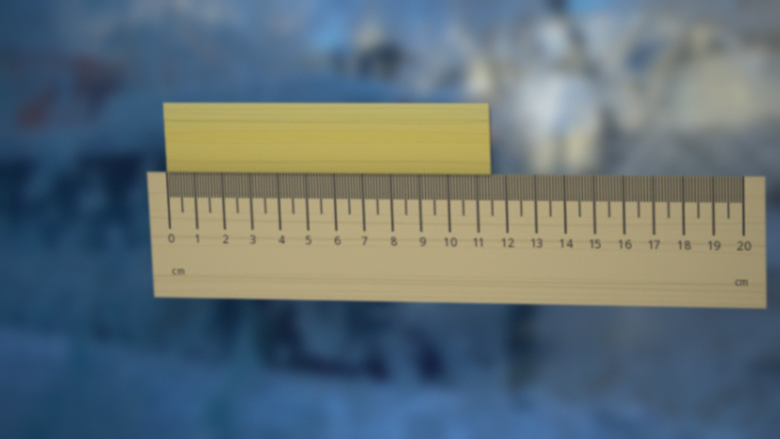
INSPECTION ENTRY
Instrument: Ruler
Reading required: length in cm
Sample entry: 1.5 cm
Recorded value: 11.5 cm
